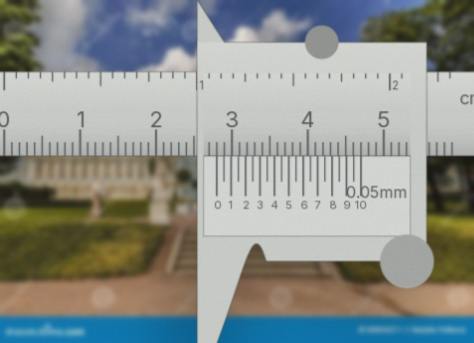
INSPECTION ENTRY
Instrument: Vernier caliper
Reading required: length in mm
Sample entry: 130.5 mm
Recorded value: 28.0 mm
